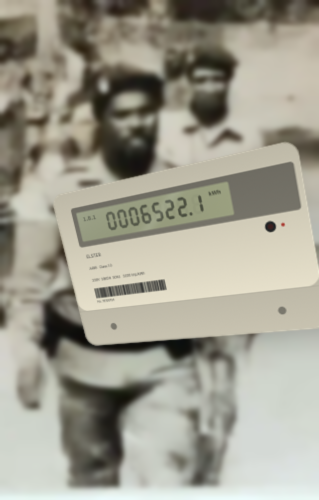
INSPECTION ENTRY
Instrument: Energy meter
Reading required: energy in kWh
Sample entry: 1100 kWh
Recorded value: 6522.1 kWh
